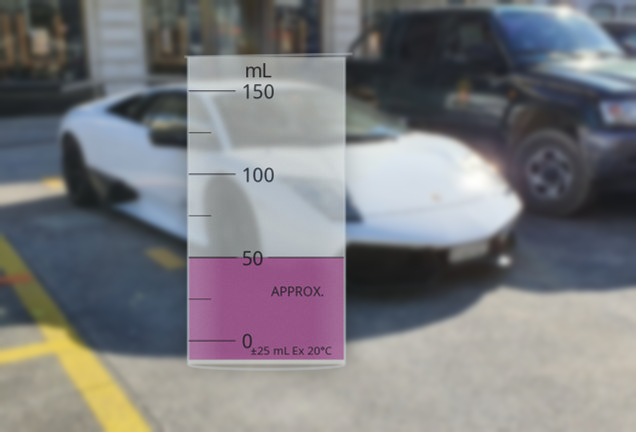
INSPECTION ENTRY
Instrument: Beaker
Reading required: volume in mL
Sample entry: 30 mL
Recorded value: 50 mL
